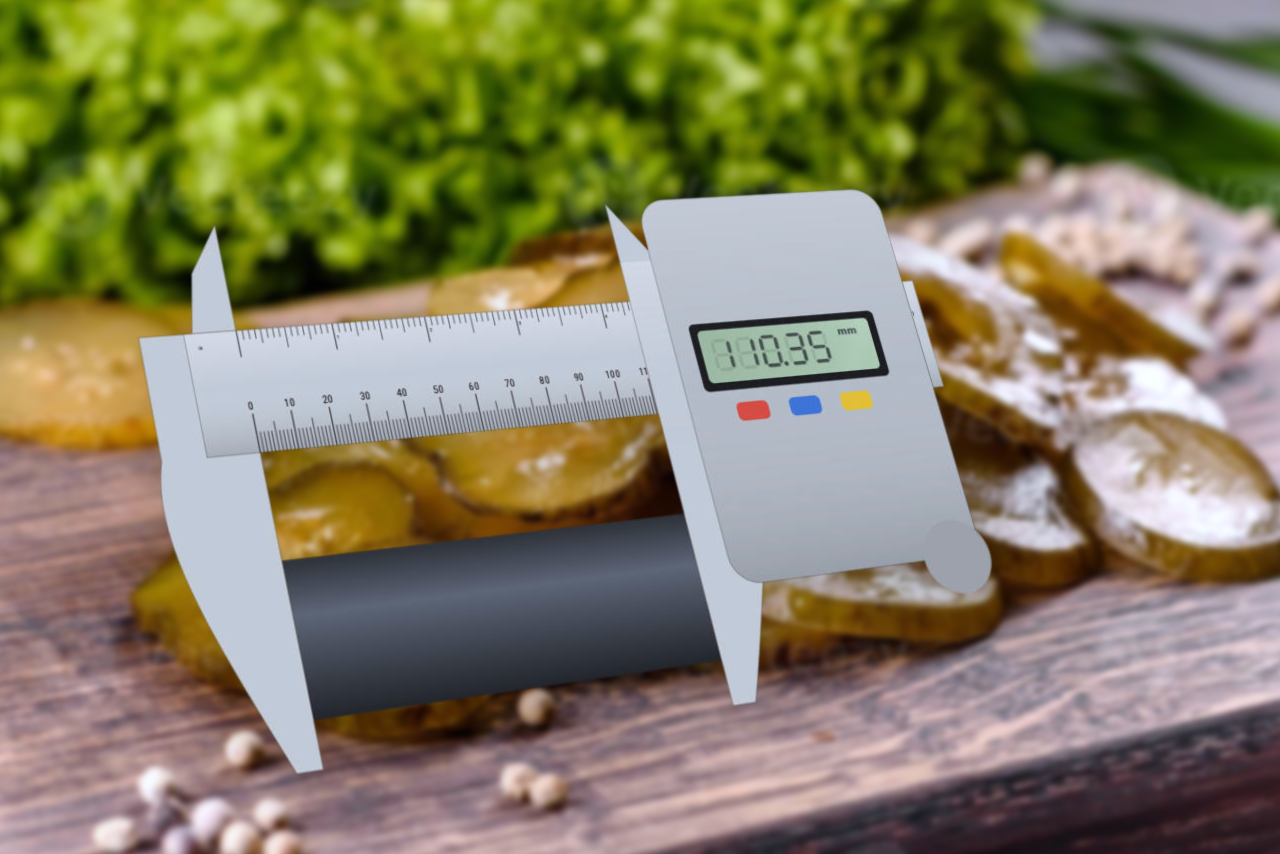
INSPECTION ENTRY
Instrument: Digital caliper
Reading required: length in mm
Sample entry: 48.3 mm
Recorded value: 110.35 mm
